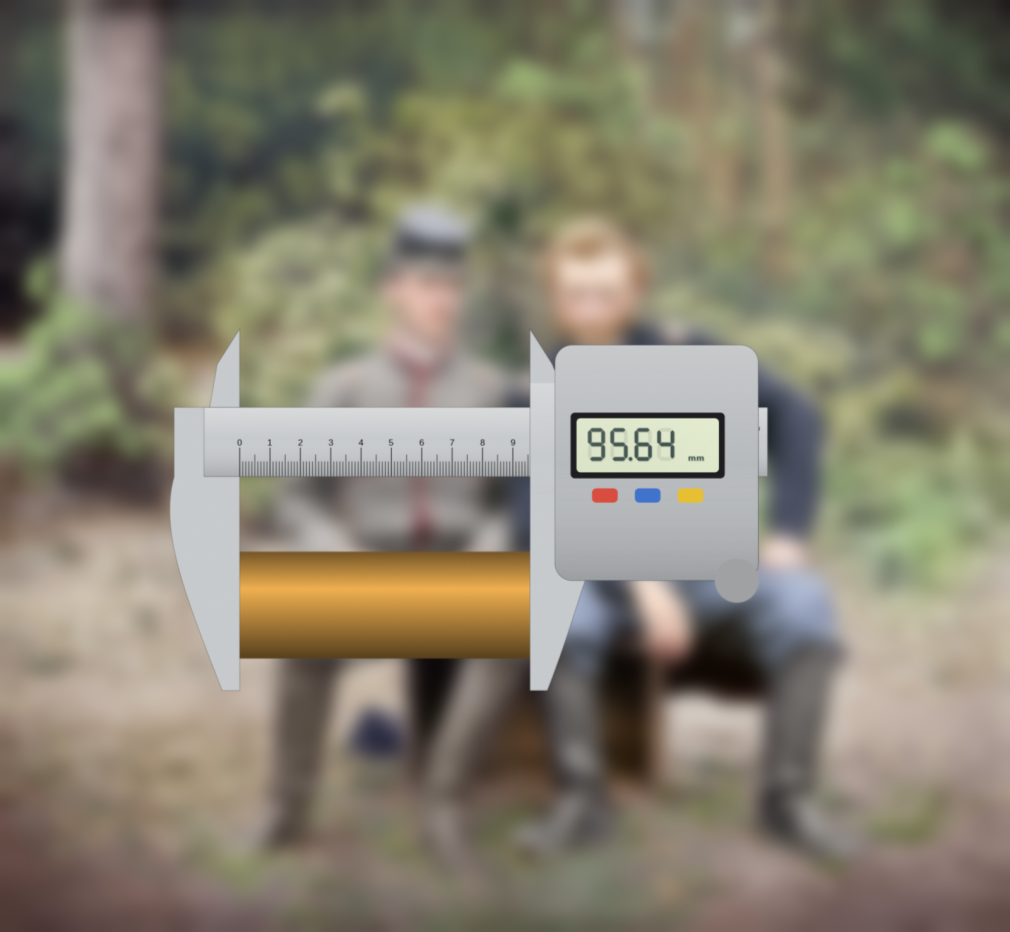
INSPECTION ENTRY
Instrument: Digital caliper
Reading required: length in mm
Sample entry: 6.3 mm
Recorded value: 95.64 mm
